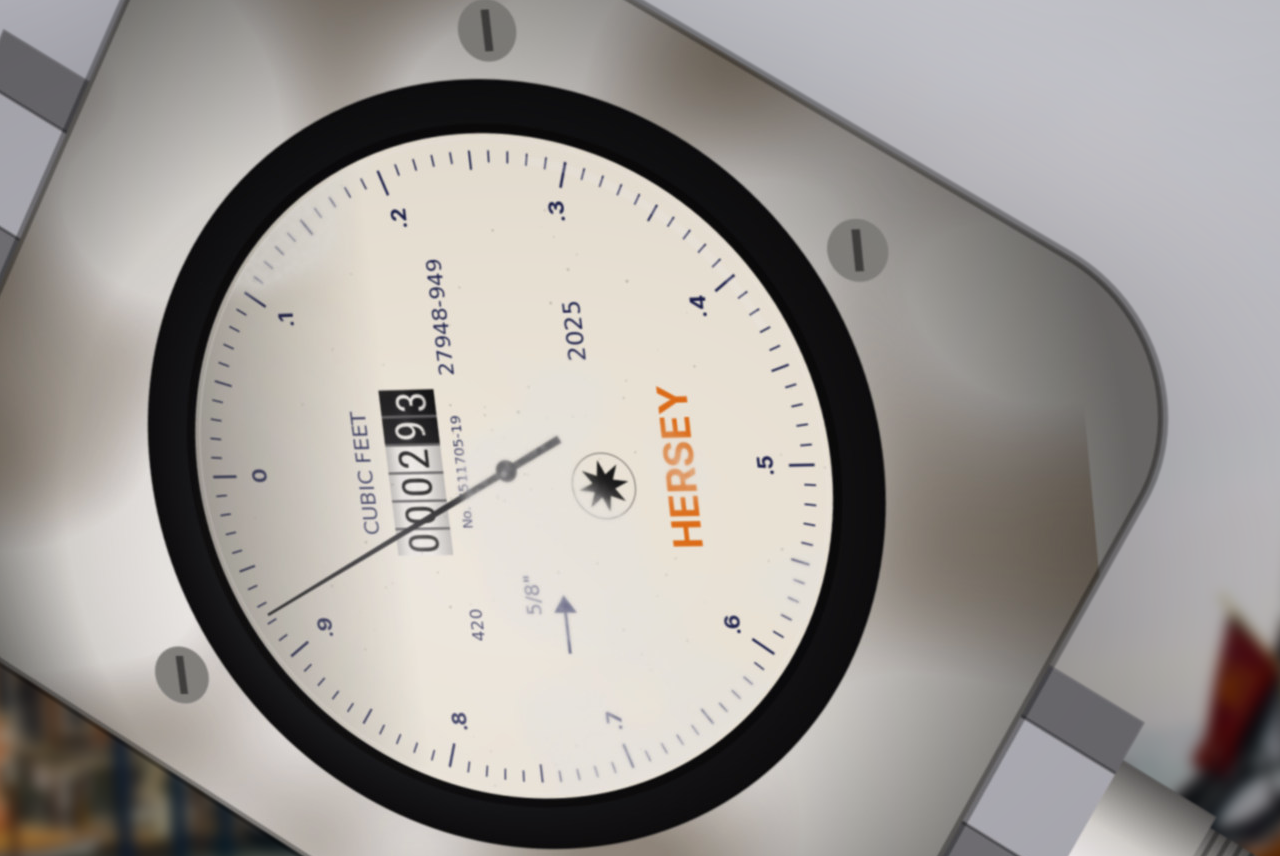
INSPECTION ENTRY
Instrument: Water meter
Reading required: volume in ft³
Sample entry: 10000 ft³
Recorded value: 292.92 ft³
